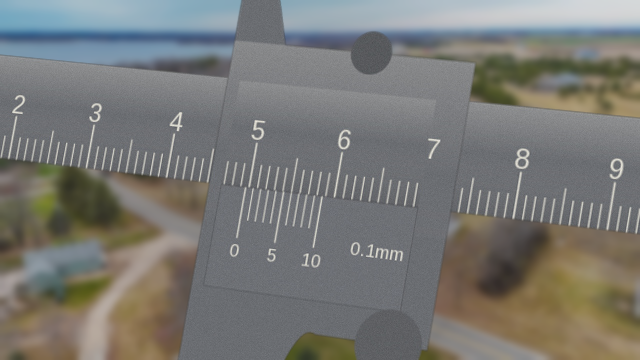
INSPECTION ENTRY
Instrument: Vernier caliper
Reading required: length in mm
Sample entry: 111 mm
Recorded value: 49.6 mm
